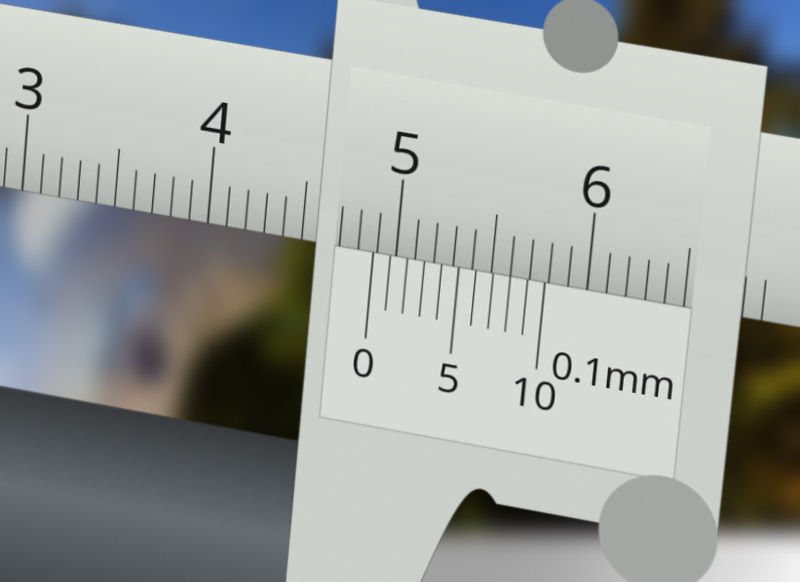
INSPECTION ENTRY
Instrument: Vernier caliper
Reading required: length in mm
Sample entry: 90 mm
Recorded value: 48.8 mm
